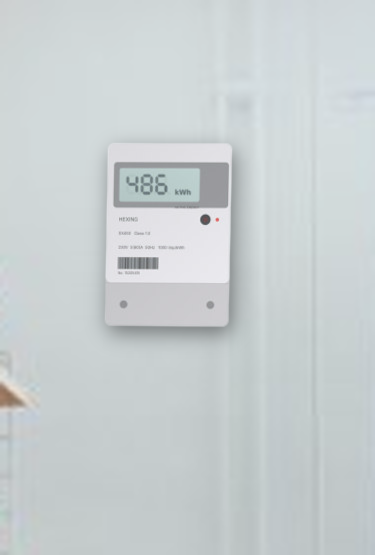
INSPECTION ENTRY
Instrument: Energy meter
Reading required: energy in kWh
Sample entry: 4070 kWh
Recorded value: 486 kWh
